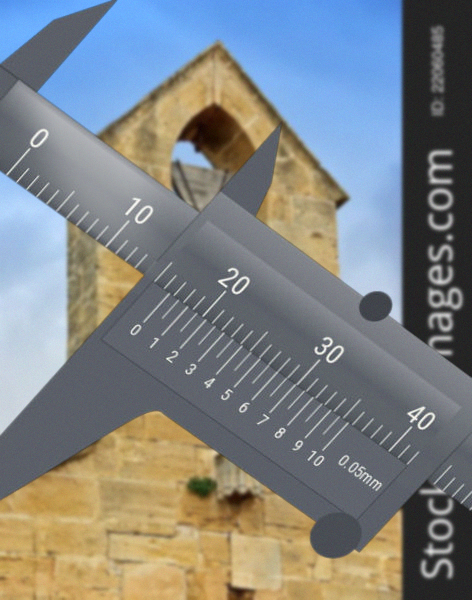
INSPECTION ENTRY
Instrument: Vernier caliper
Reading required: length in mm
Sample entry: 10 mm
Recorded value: 16.6 mm
